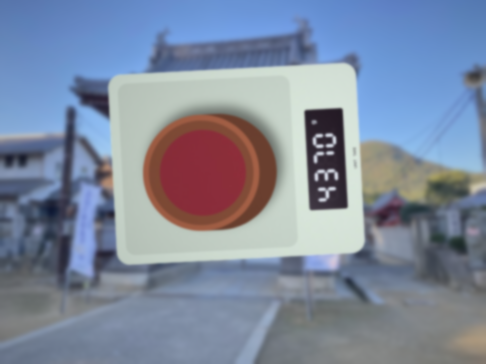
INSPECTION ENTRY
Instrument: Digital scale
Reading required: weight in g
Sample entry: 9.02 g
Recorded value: 4370 g
